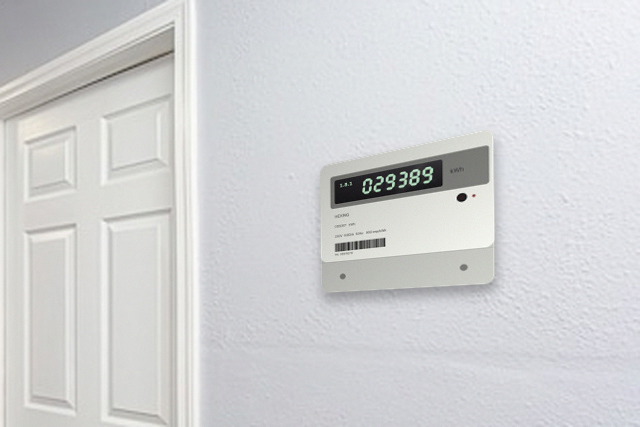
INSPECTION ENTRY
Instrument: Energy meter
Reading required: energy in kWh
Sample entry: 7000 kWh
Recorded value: 29389 kWh
